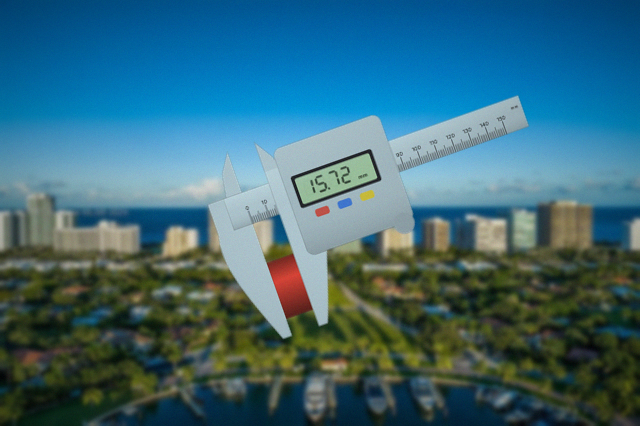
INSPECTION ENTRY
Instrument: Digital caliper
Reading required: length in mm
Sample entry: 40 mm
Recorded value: 15.72 mm
